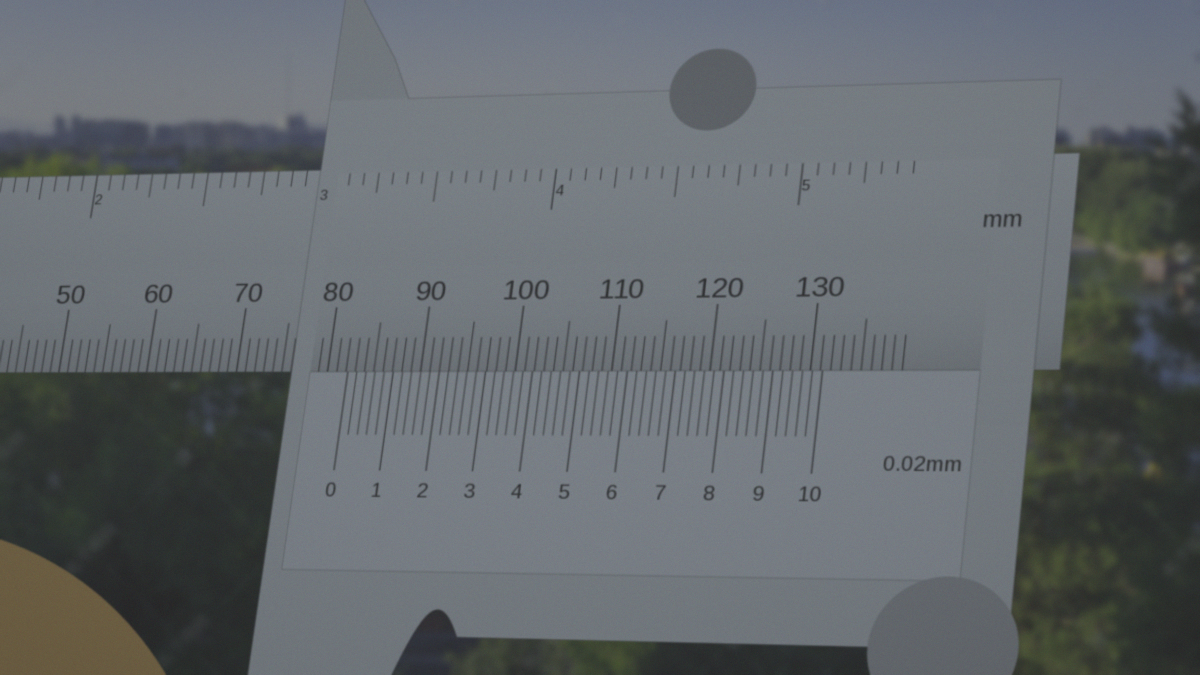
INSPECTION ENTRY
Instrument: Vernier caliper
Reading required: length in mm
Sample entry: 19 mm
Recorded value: 82.2 mm
